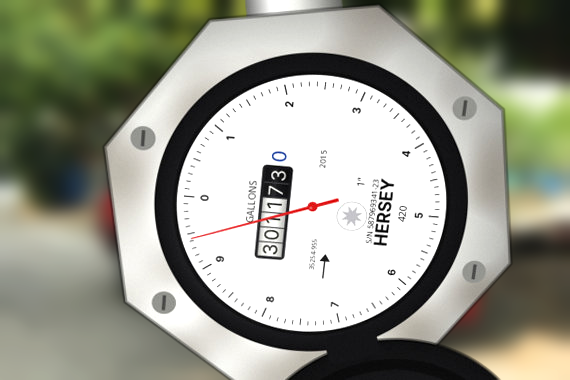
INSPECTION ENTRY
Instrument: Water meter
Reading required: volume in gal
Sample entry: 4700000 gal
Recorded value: 3011729.4 gal
